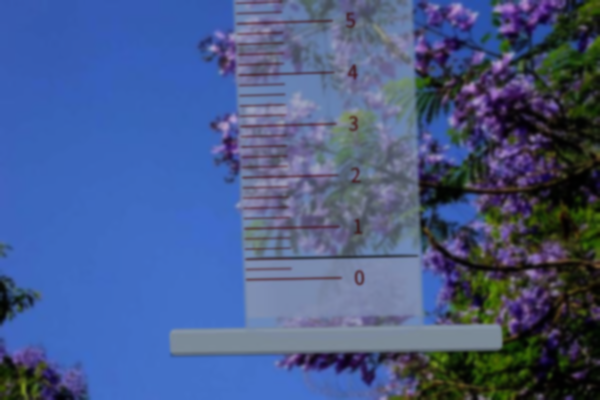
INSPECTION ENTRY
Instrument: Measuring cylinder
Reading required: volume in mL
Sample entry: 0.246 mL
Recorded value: 0.4 mL
